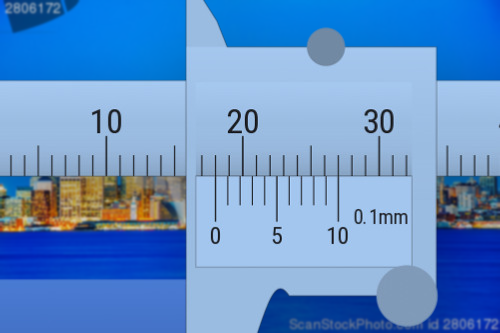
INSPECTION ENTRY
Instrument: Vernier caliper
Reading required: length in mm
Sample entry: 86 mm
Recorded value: 18.0 mm
